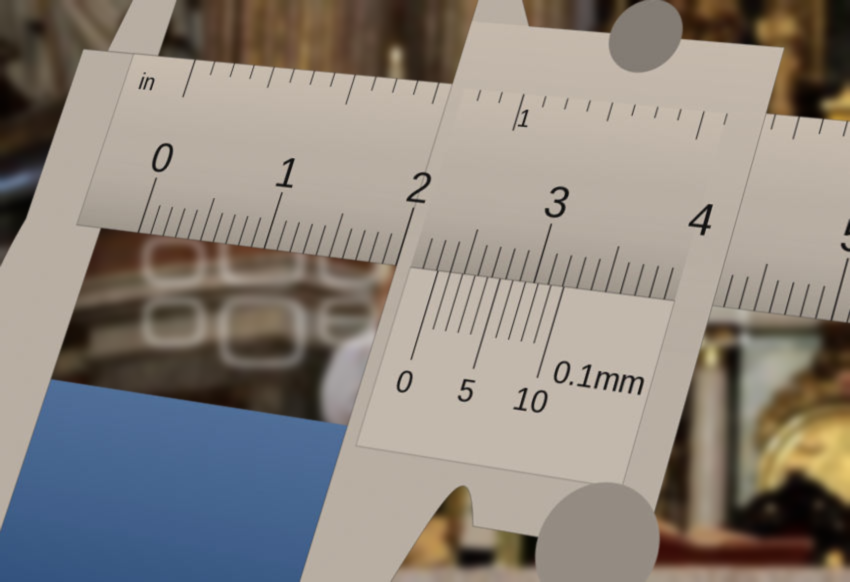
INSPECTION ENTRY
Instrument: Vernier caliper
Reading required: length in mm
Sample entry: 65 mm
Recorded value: 23.1 mm
